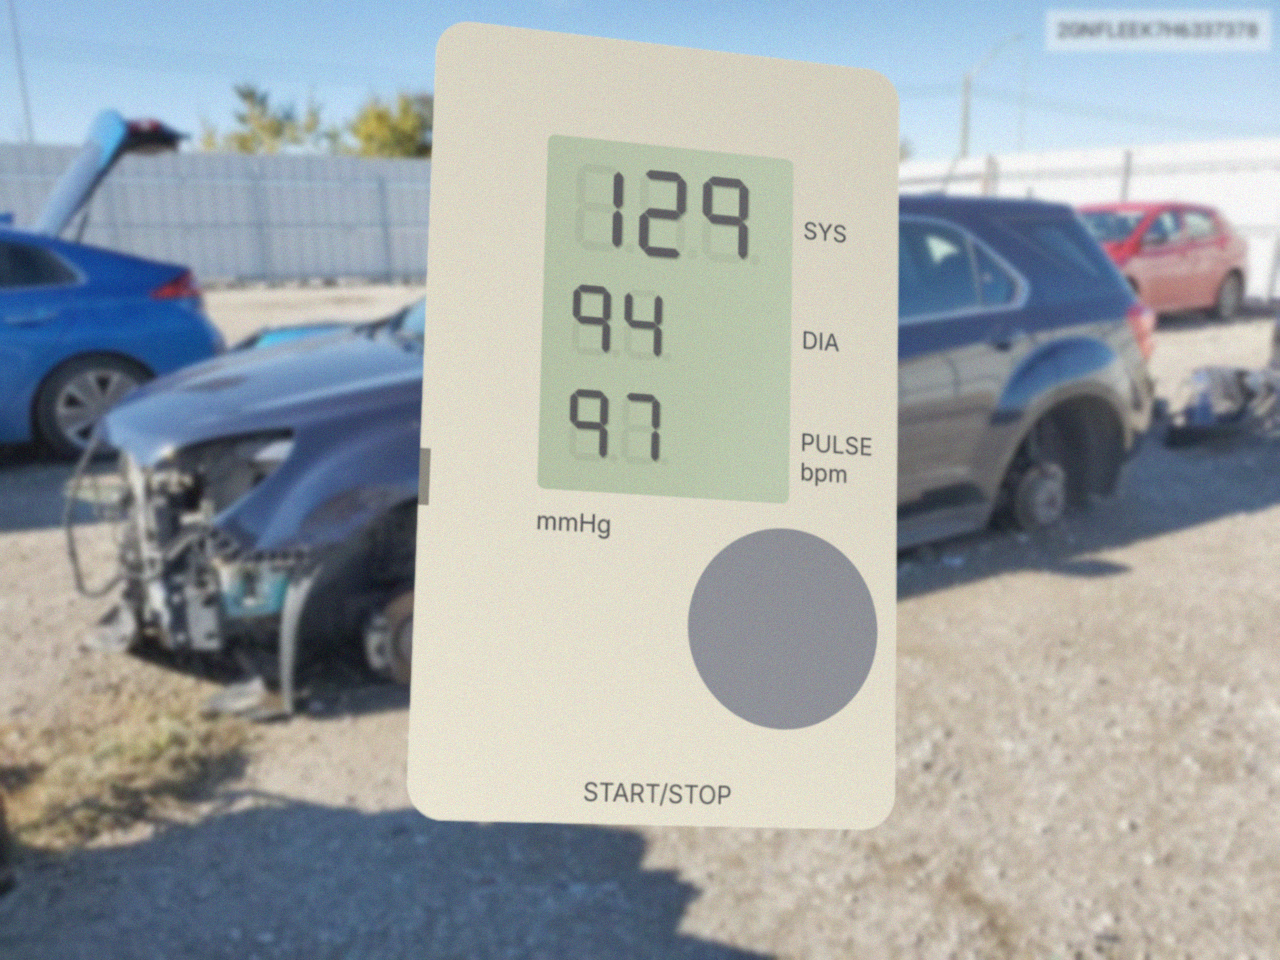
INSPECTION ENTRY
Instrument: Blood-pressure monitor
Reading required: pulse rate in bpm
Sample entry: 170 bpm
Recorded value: 97 bpm
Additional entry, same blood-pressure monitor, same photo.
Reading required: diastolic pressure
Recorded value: 94 mmHg
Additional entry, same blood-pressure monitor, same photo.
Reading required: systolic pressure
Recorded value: 129 mmHg
